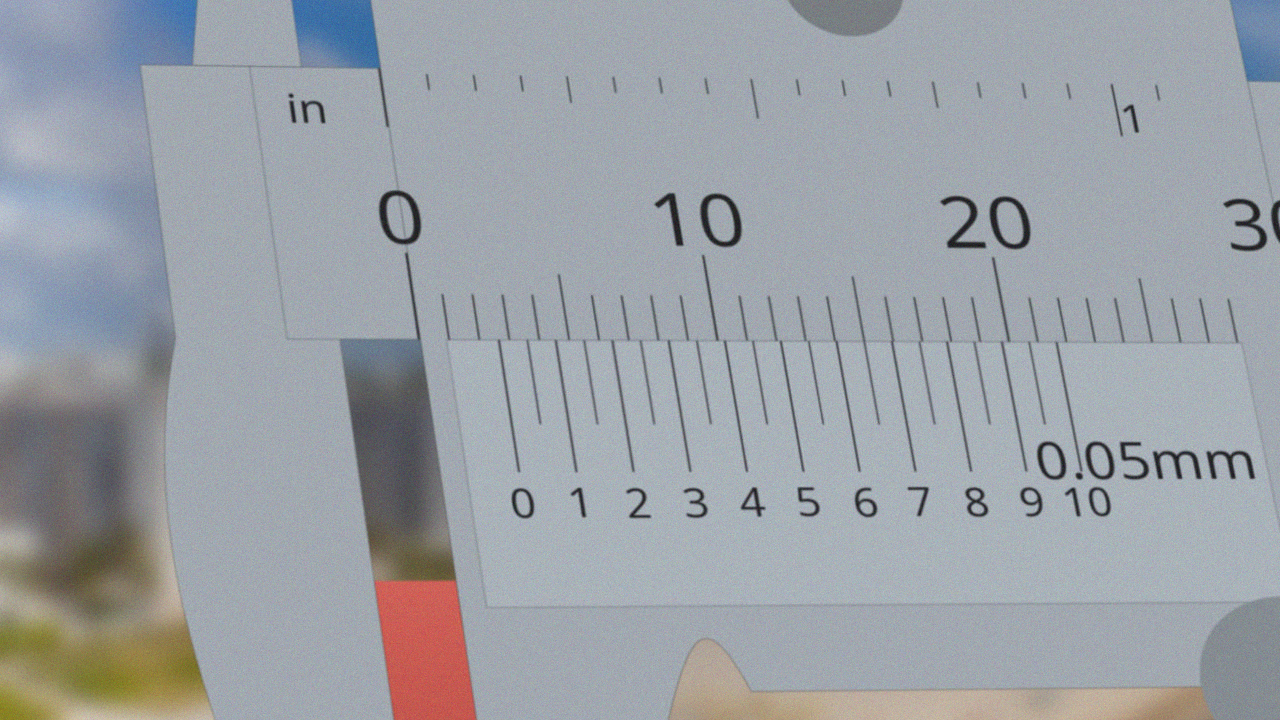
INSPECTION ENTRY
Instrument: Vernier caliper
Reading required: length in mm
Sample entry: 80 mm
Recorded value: 2.65 mm
